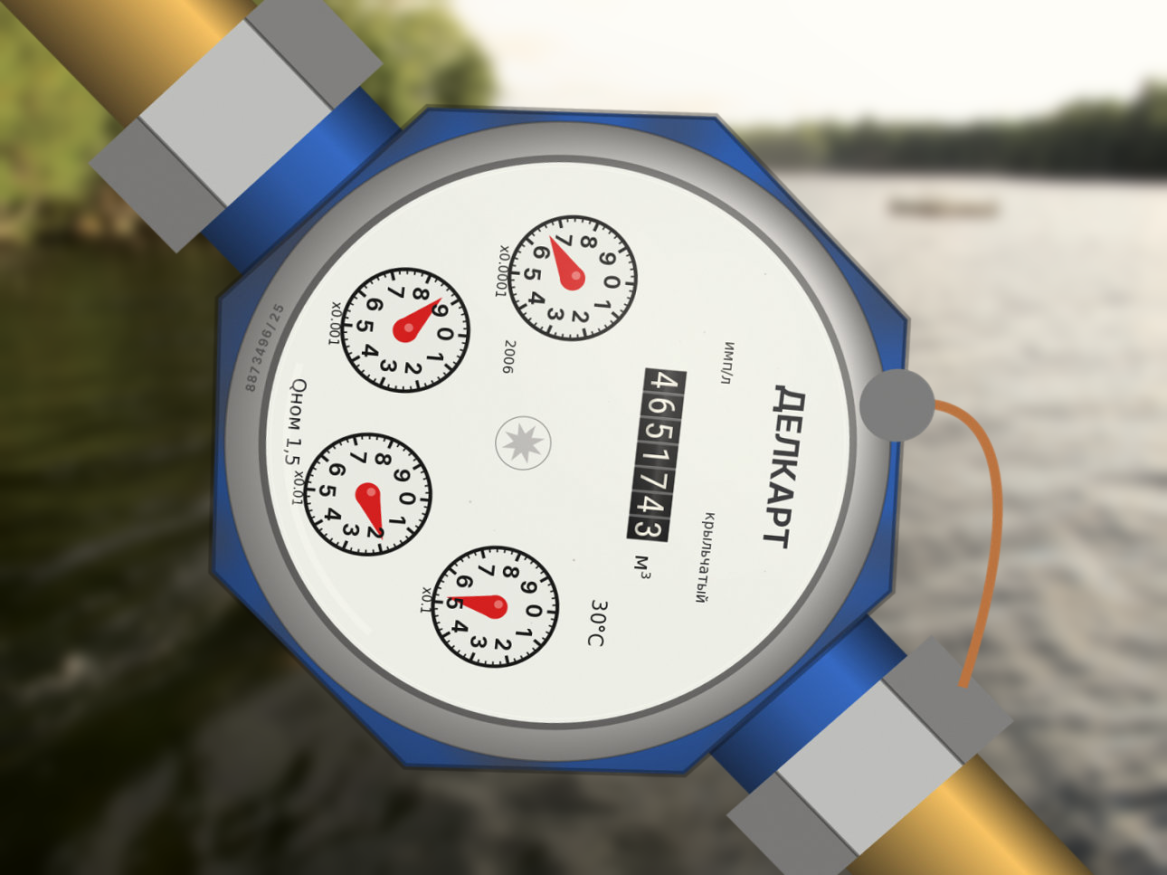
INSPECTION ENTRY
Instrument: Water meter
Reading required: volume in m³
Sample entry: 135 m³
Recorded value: 4651743.5186 m³
